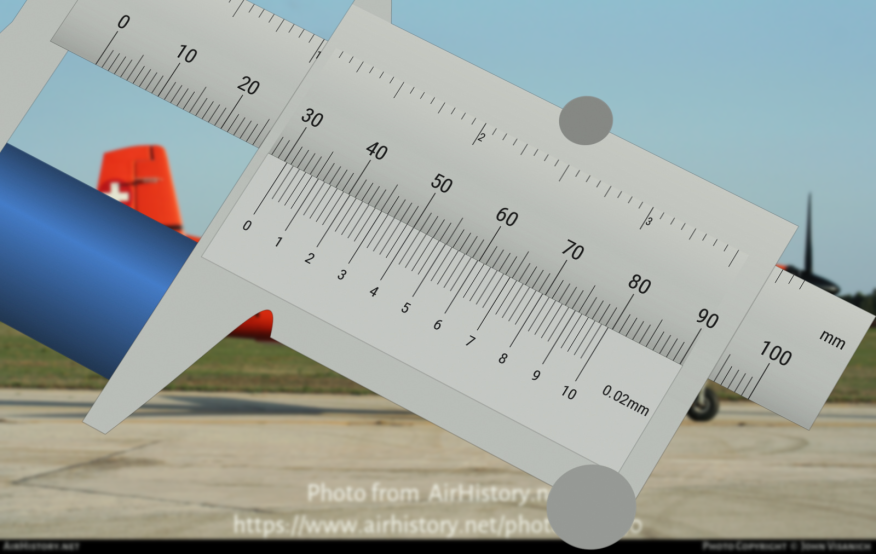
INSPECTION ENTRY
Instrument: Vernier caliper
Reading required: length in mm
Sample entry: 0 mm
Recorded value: 30.4 mm
